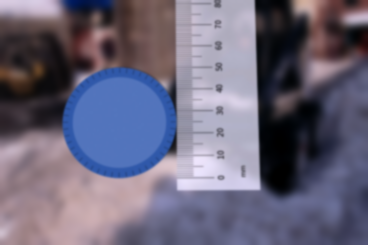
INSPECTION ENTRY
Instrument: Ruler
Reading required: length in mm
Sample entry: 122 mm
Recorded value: 50 mm
